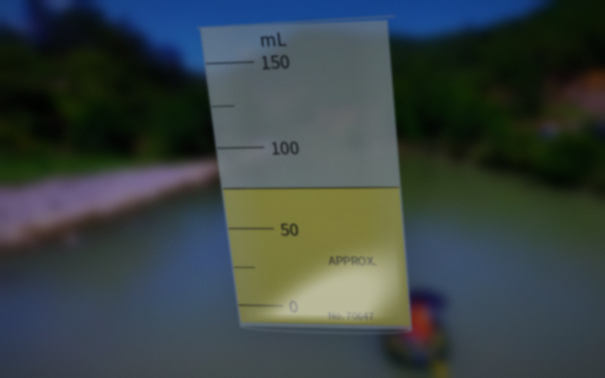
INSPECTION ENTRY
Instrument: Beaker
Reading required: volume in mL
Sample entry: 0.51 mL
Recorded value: 75 mL
